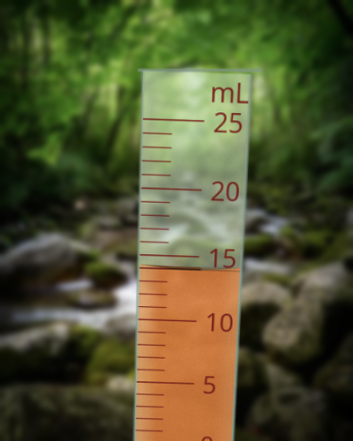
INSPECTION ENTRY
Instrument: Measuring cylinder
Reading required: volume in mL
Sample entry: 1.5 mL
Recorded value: 14 mL
